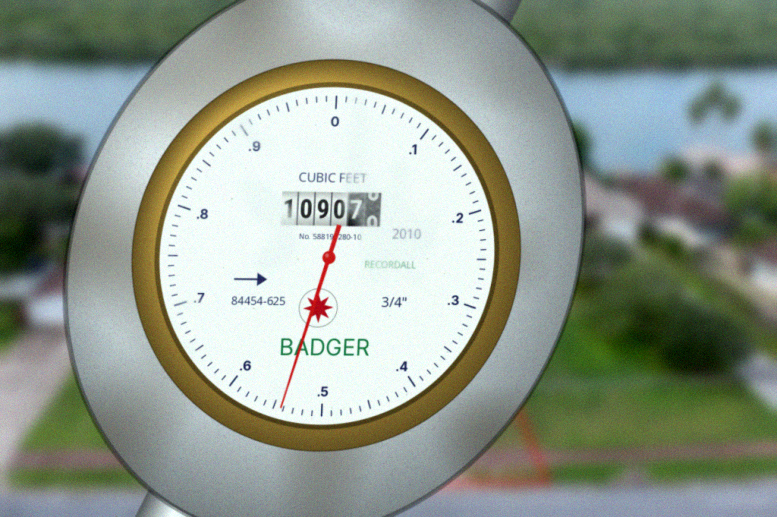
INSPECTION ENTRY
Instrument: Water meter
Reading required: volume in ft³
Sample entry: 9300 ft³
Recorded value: 109078.54 ft³
